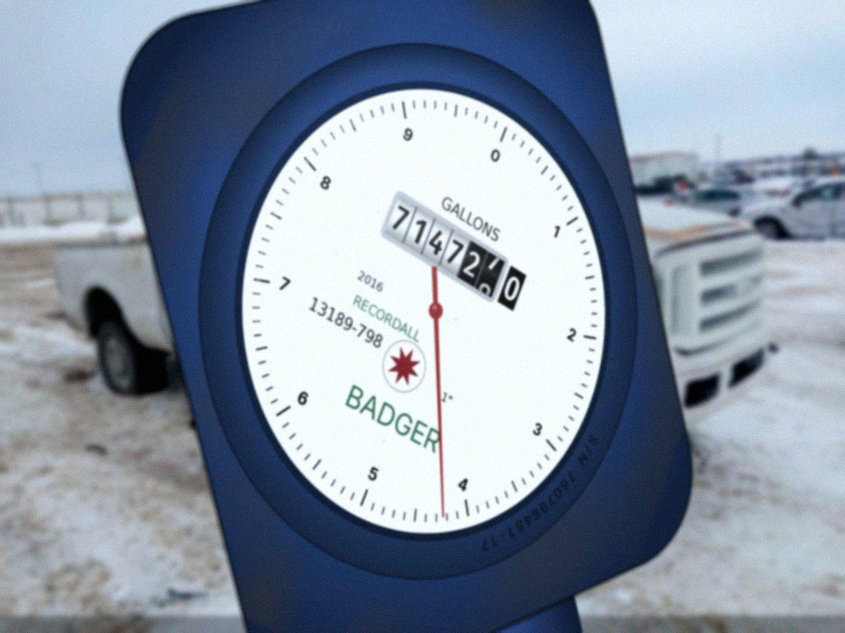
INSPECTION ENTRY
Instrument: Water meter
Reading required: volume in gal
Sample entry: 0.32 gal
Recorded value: 7147274.2 gal
